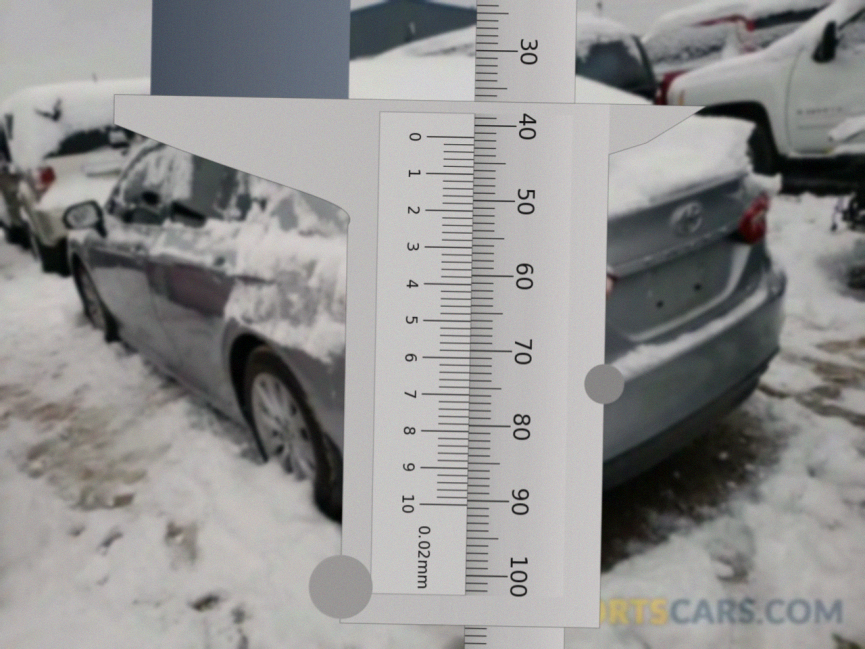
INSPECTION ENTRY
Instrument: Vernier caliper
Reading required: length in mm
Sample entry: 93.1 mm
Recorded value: 41.6 mm
